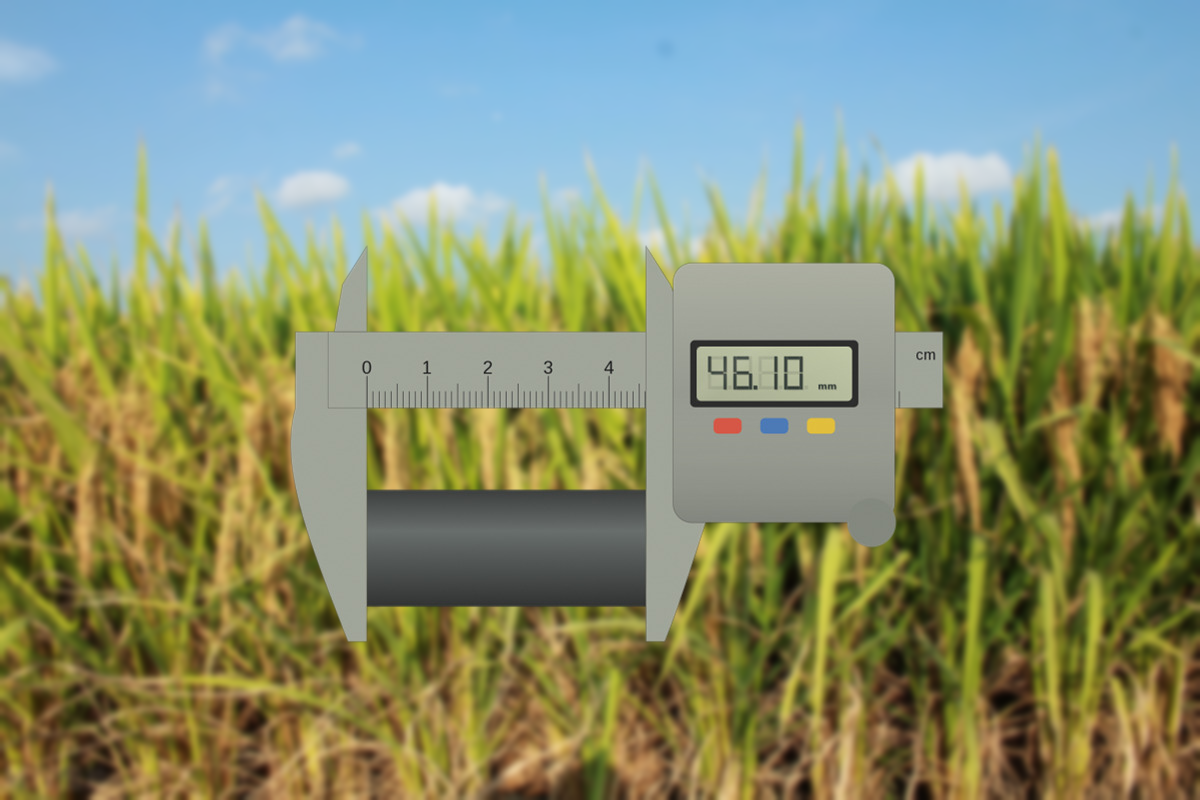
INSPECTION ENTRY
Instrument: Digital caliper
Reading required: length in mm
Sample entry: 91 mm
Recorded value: 46.10 mm
